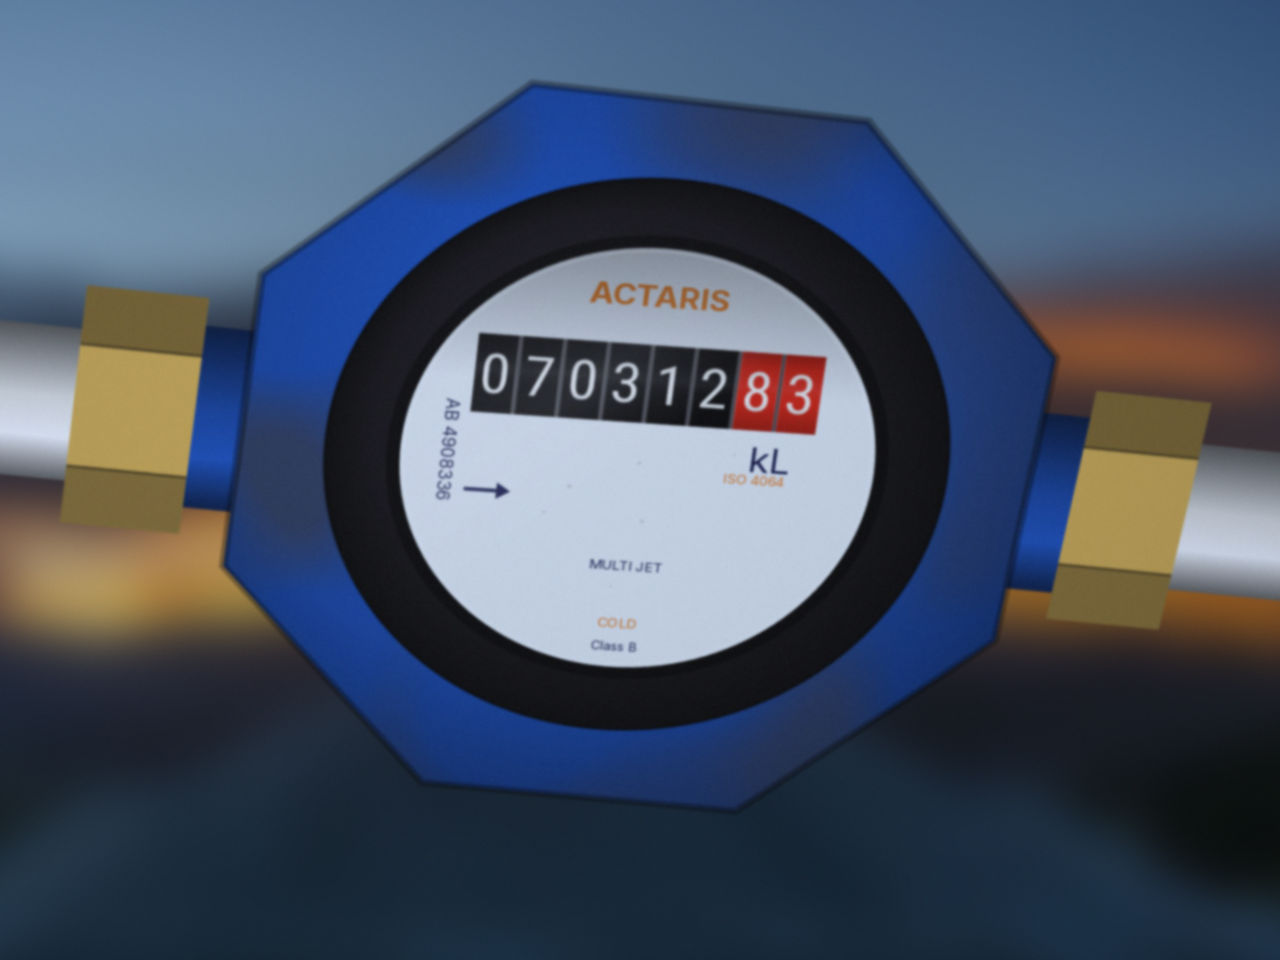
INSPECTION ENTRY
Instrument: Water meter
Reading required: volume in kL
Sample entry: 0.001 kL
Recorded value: 70312.83 kL
